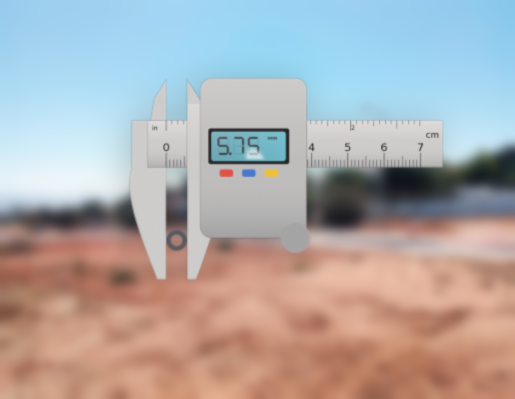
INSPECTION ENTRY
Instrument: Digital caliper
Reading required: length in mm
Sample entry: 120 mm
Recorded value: 5.75 mm
